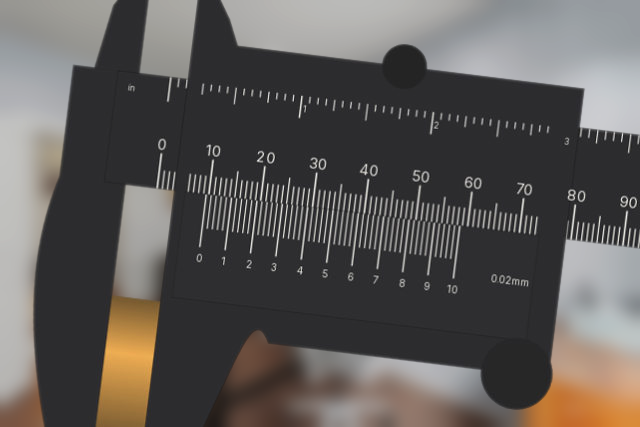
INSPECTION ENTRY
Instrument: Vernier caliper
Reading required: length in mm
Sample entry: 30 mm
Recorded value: 9.5 mm
